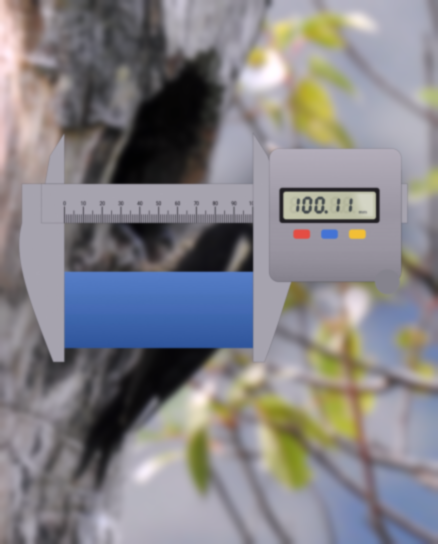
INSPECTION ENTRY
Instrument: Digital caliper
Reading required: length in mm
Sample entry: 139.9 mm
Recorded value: 100.11 mm
